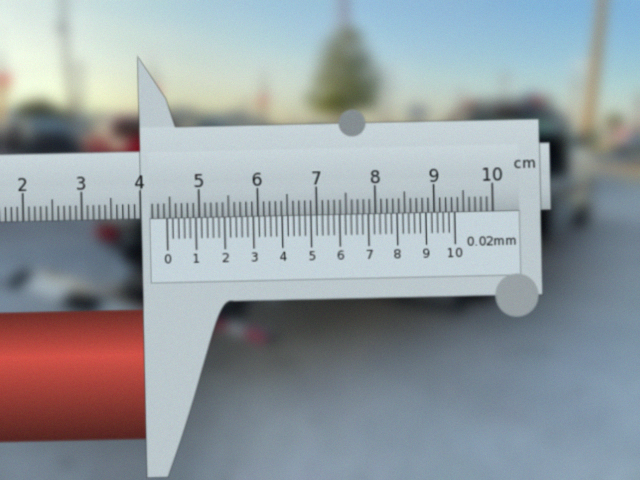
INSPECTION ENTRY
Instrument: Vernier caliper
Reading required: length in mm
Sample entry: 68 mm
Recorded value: 44.5 mm
